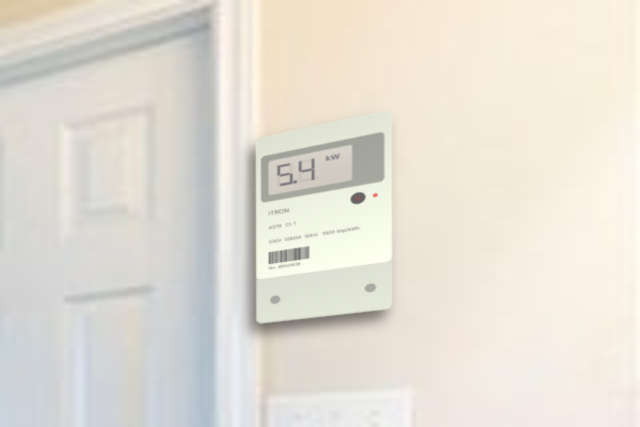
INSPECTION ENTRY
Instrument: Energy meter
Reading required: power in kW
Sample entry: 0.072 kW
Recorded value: 5.4 kW
